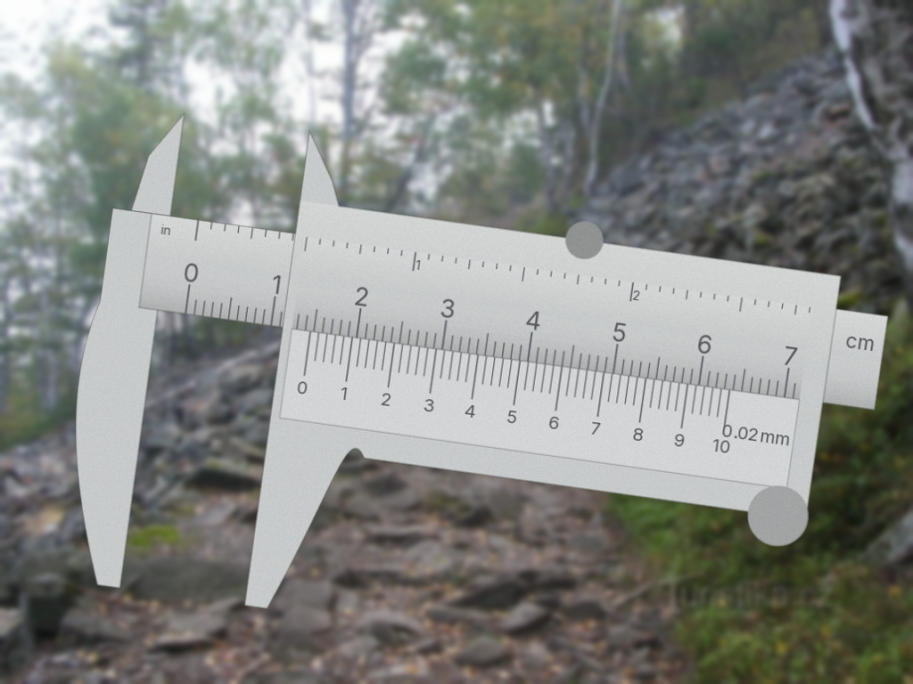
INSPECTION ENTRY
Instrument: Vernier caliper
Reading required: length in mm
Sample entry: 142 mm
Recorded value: 14.6 mm
